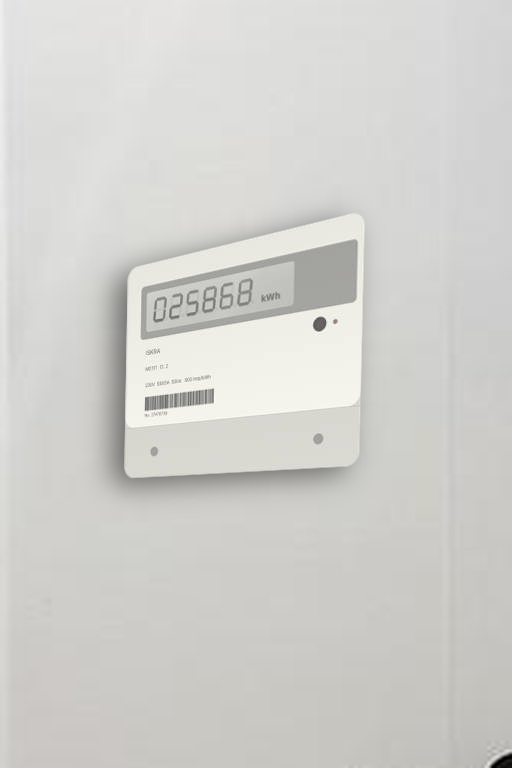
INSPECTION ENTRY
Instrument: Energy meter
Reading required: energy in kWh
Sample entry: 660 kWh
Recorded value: 25868 kWh
